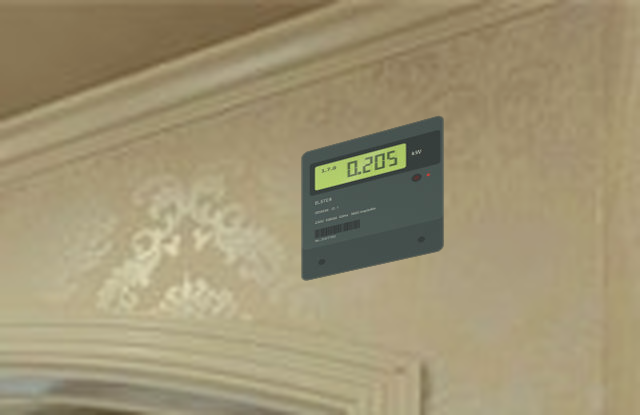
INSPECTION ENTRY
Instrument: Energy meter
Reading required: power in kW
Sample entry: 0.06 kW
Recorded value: 0.205 kW
